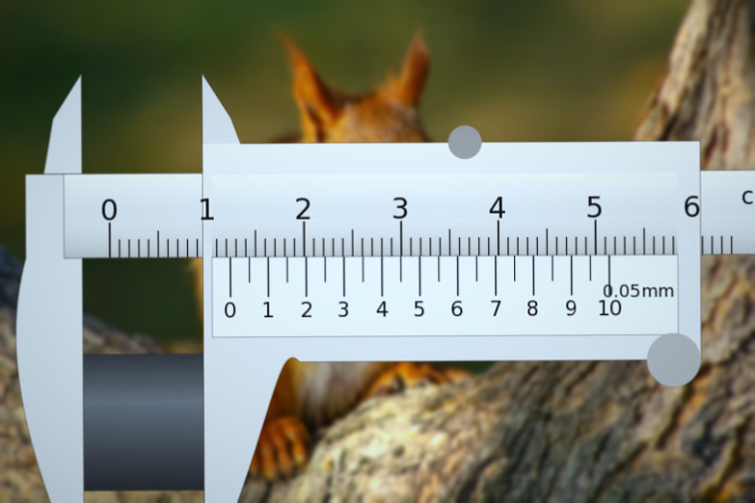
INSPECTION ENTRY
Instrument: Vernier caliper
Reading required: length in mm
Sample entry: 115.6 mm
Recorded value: 12.4 mm
